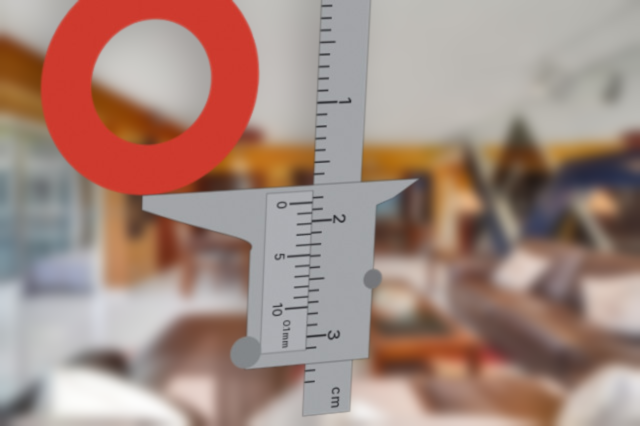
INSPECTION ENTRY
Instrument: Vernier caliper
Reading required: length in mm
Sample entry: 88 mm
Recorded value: 18.4 mm
